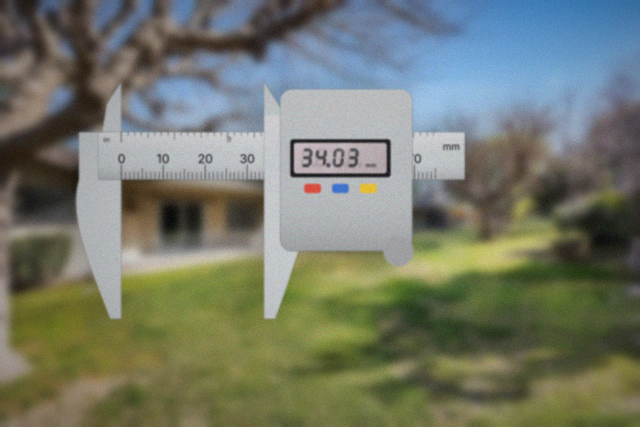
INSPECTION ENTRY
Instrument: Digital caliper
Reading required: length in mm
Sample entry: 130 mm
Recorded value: 34.03 mm
